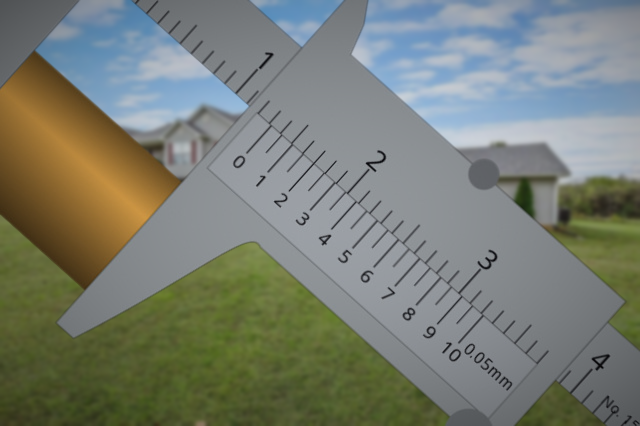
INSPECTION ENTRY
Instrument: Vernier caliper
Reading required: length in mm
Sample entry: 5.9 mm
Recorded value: 13.2 mm
